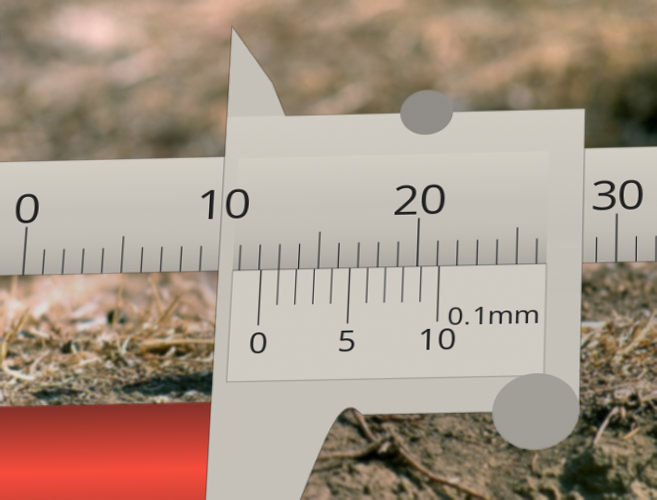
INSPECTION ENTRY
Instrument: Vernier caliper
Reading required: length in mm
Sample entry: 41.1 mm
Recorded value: 12.1 mm
